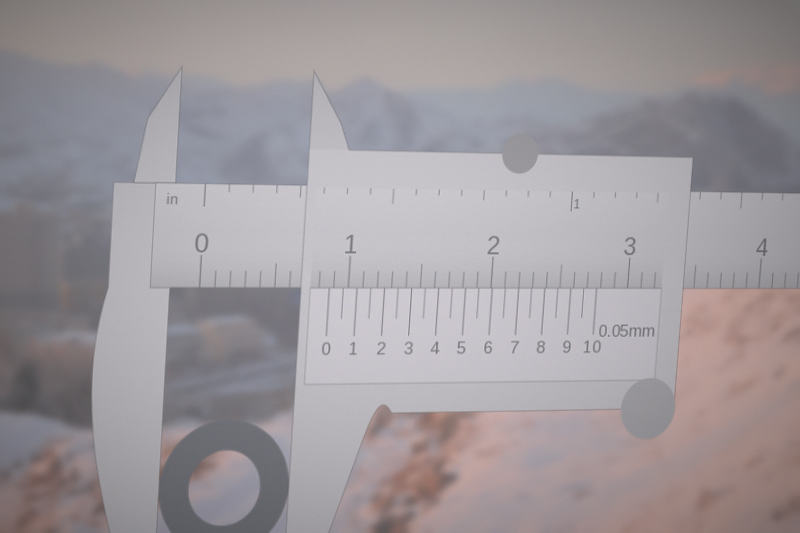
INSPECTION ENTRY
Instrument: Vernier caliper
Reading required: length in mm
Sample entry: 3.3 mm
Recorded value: 8.7 mm
